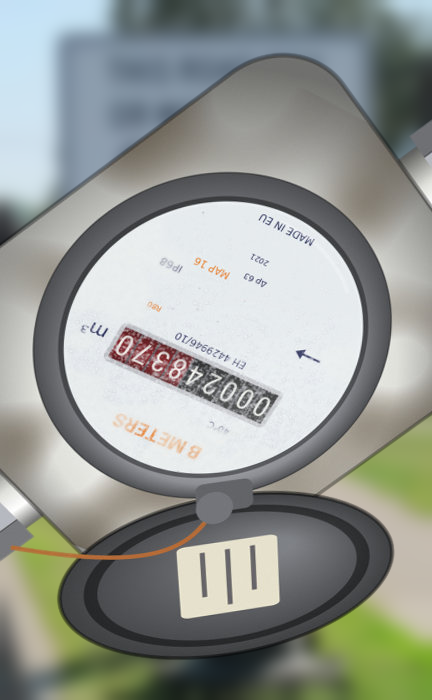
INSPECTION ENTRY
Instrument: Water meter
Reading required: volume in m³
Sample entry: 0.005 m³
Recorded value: 24.8370 m³
